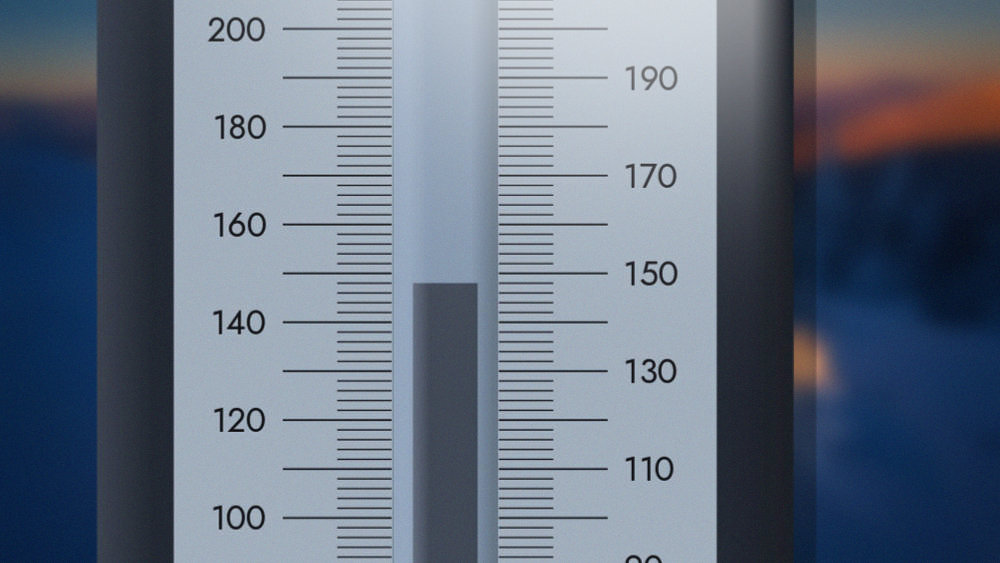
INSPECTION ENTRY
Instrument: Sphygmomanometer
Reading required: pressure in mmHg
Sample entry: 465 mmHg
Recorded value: 148 mmHg
